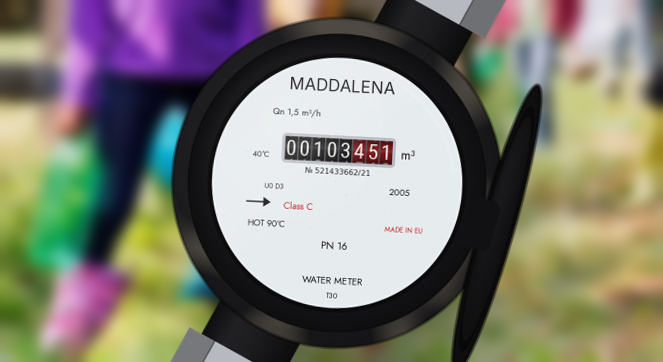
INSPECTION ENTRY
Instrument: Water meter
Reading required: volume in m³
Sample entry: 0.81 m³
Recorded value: 103.451 m³
